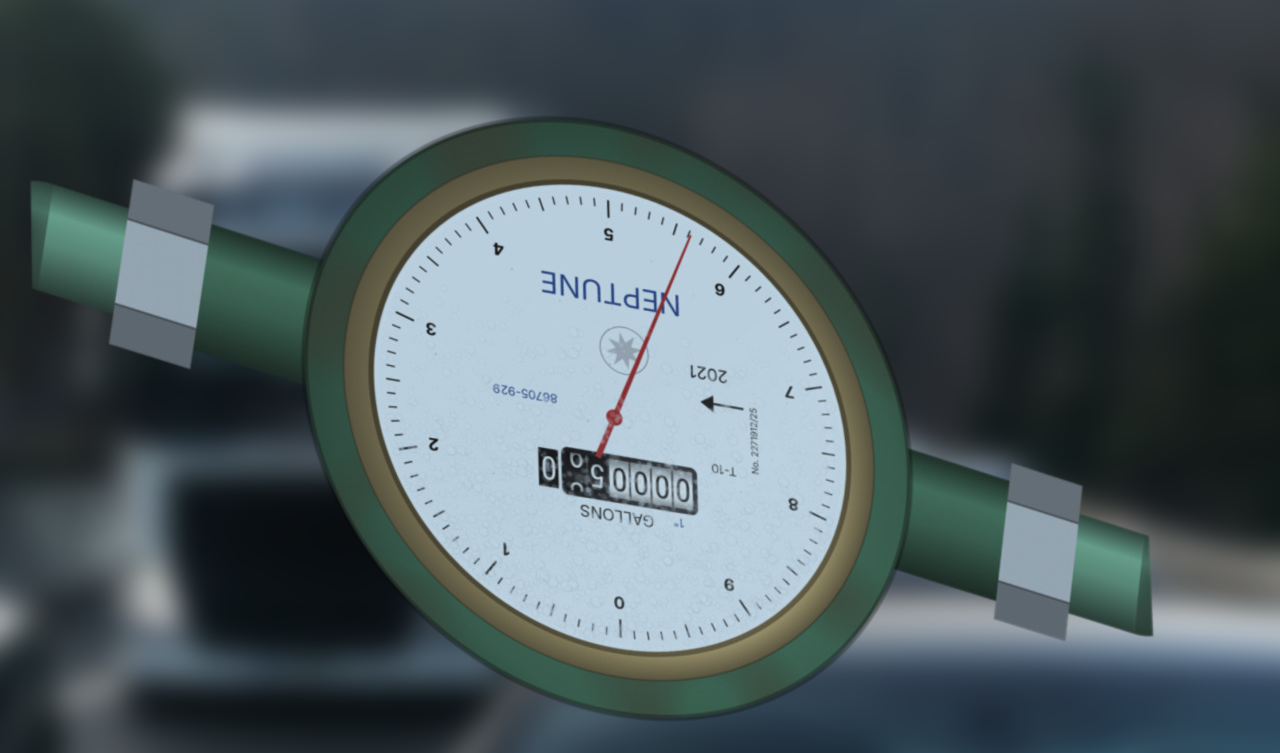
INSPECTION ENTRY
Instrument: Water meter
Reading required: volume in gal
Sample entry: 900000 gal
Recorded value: 585.6 gal
